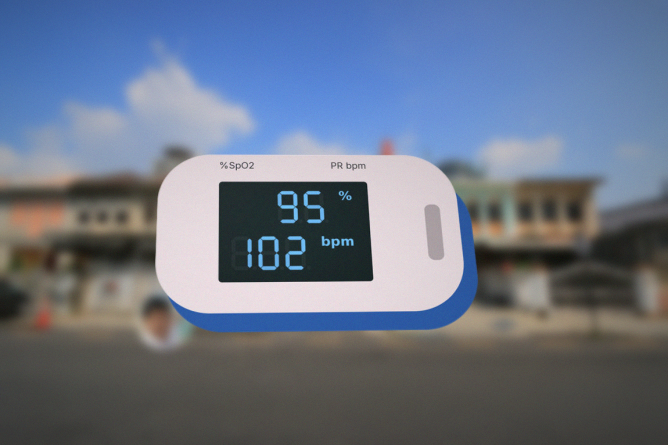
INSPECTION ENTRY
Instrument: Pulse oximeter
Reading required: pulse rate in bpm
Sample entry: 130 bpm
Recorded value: 102 bpm
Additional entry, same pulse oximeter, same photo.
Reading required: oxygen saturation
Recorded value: 95 %
